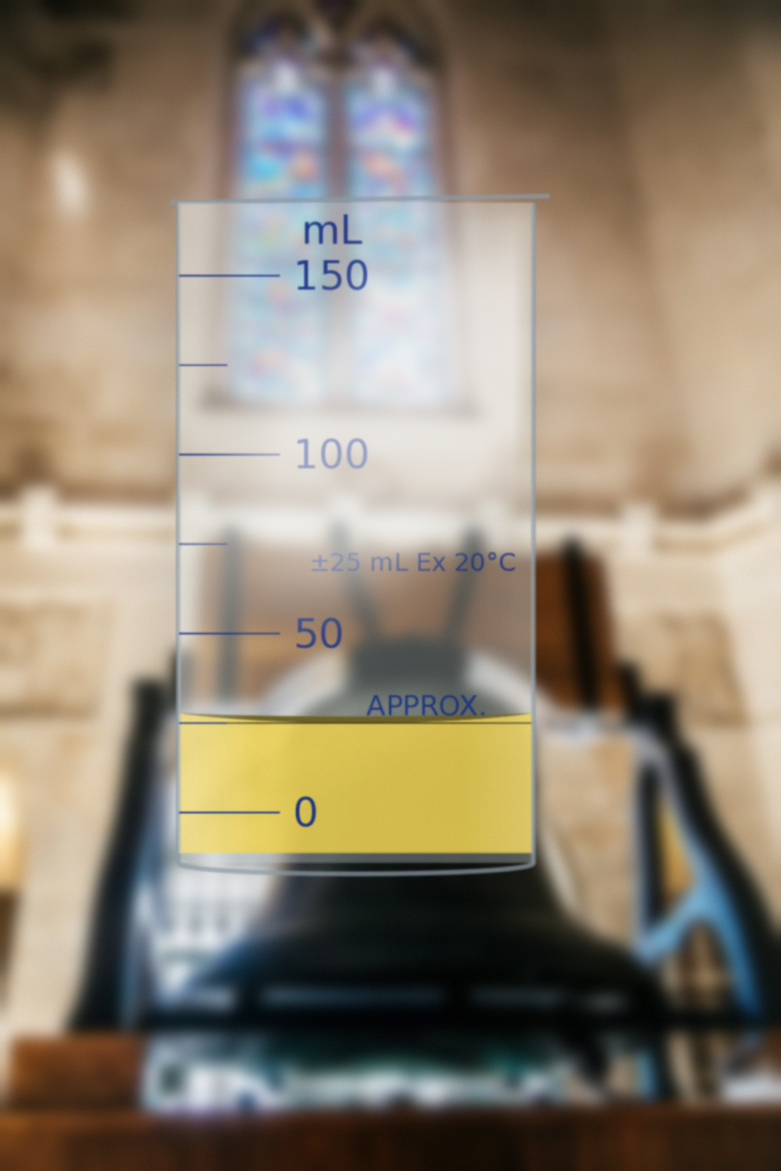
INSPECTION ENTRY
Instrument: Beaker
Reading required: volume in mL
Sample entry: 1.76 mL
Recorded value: 25 mL
